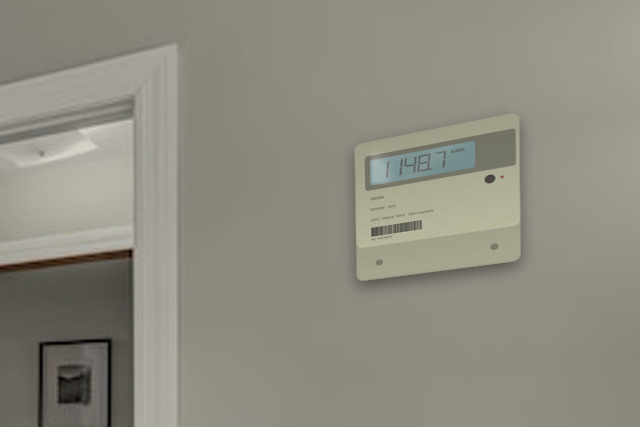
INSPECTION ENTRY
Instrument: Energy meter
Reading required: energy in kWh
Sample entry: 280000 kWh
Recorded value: 1148.7 kWh
